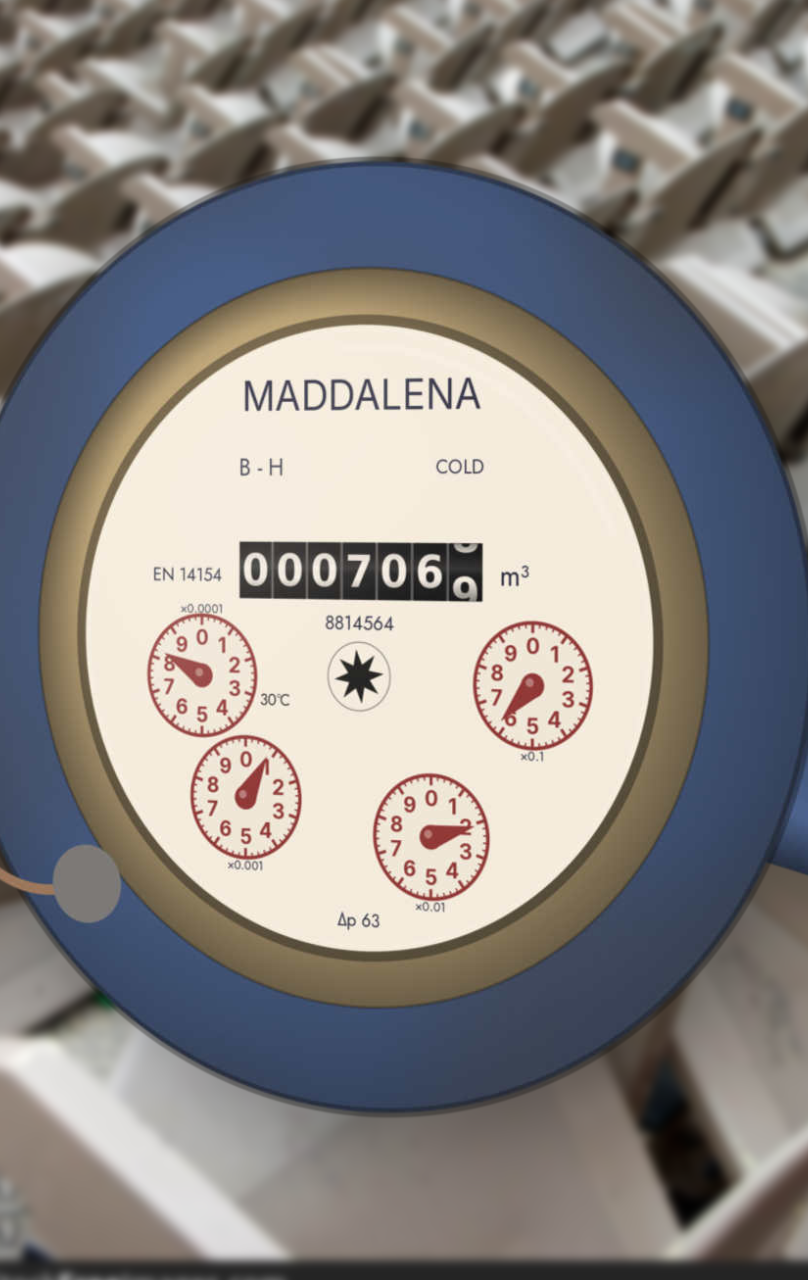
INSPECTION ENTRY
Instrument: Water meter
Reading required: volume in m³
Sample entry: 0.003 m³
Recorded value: 7068.6208 m³
